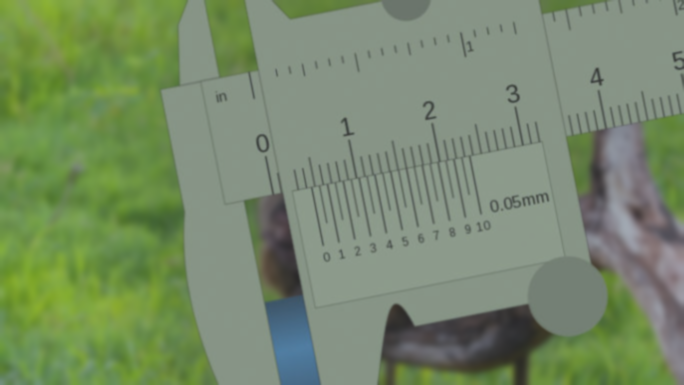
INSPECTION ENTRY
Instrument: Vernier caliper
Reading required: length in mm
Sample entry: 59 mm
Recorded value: 4.6 mm
